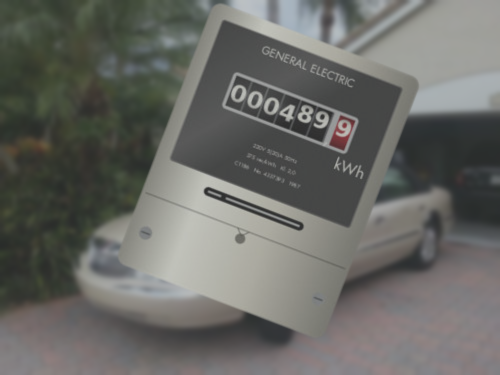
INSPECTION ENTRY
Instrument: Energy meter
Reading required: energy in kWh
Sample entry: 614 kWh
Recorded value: 489.9 kWh
